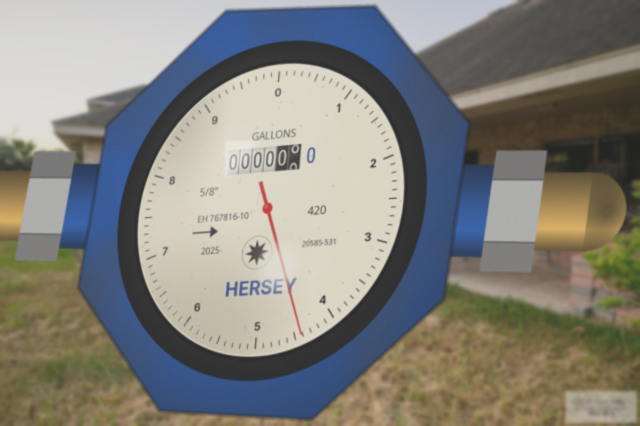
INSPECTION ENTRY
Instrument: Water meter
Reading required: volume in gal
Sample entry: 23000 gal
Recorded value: 84.4 gal
